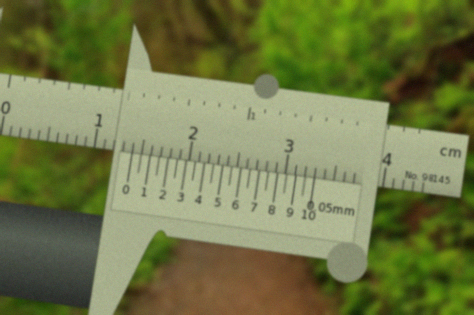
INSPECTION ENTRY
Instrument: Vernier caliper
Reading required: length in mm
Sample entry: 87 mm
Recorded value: 14.0 mm
